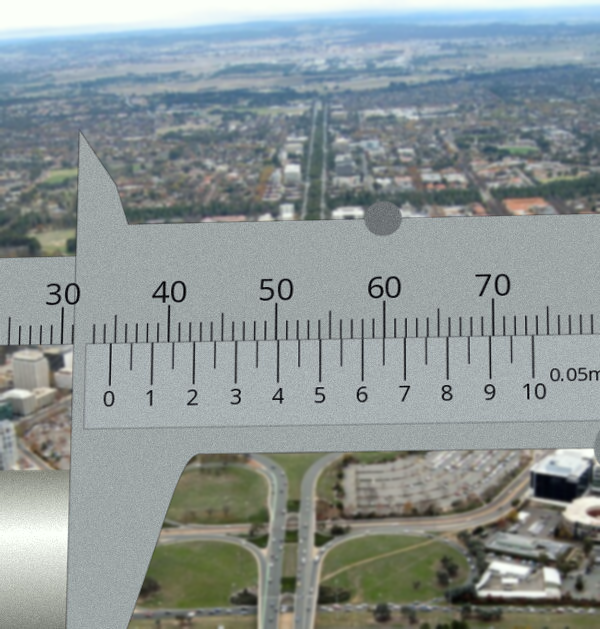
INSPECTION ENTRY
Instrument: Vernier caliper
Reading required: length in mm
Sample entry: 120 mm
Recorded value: 34.6 mm
